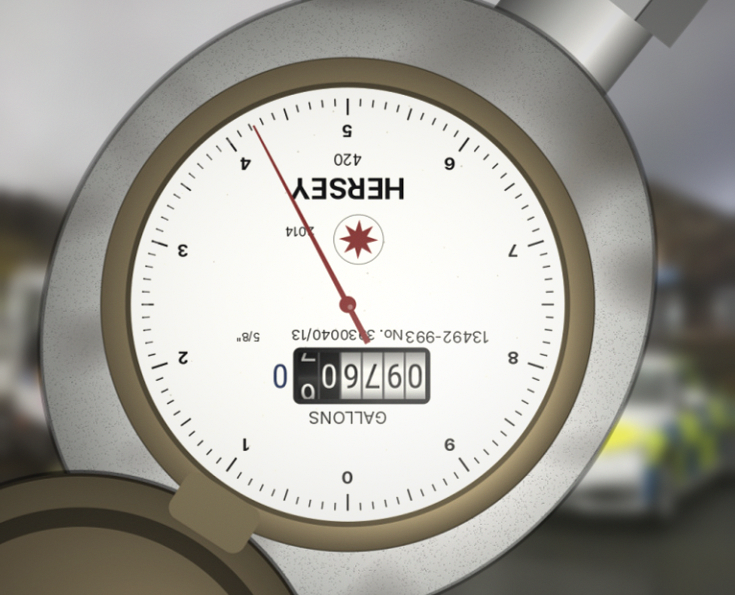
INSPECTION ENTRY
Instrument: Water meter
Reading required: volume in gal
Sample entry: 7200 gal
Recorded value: 976064.2 gal
